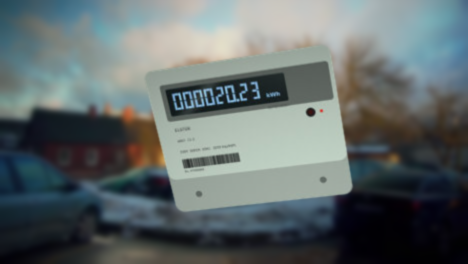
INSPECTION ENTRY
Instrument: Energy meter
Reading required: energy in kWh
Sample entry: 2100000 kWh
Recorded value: 20.23 kWh
